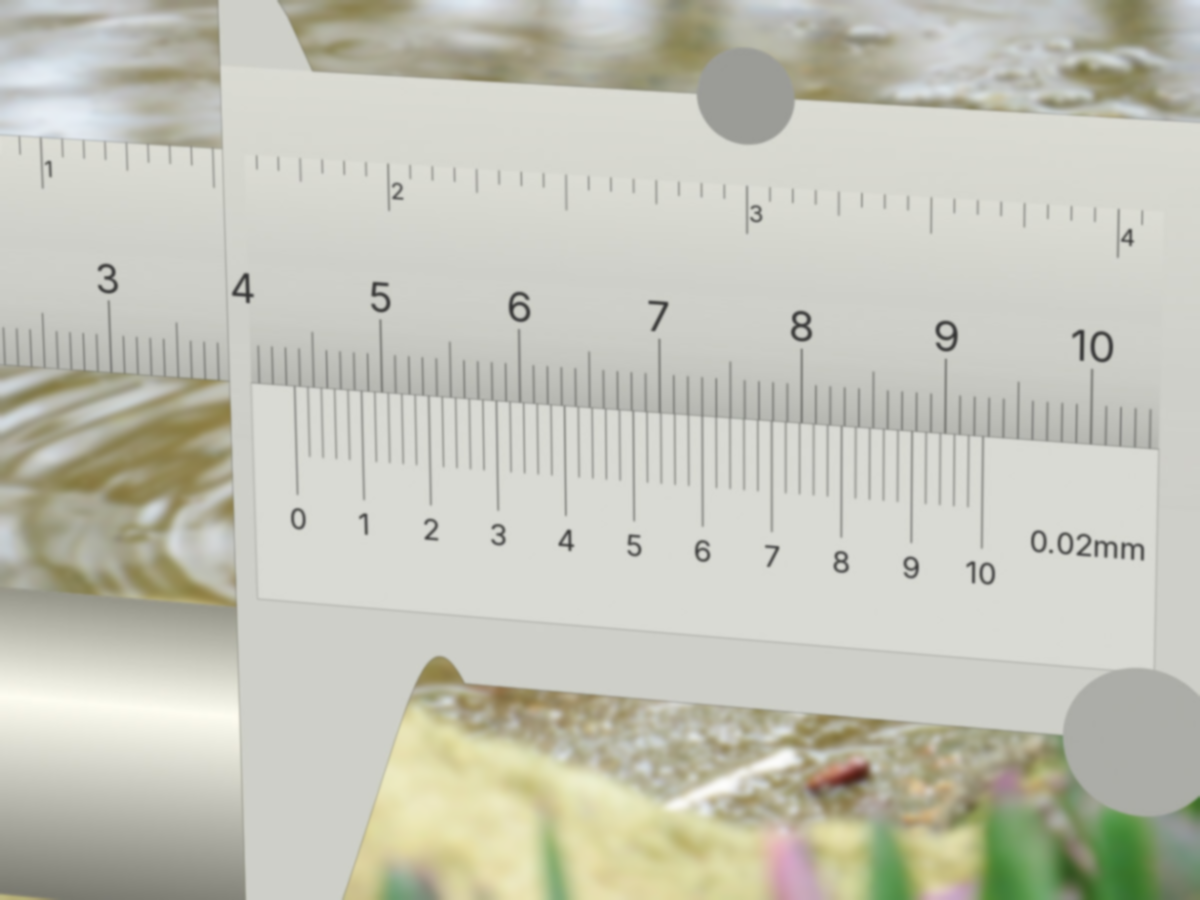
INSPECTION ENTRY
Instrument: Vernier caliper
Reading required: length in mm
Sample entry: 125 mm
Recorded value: 43.6 mm
